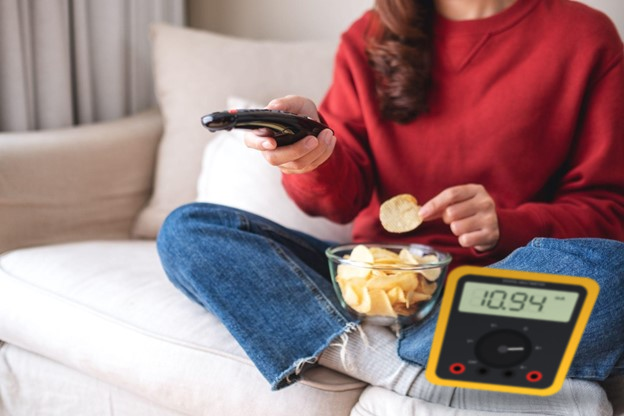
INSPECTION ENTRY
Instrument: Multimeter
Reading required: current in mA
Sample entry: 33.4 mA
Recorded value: 10.94 mA
